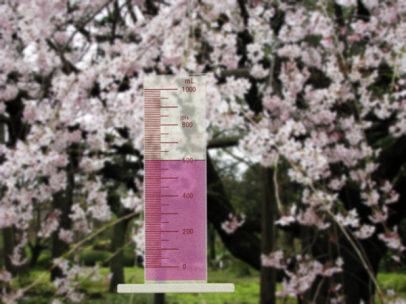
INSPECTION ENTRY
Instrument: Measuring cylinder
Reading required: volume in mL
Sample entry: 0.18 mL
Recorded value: 600 mL
